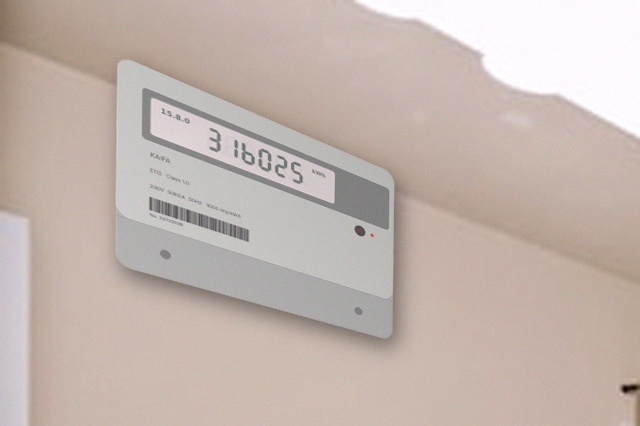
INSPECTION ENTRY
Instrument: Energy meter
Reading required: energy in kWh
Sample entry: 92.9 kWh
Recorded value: 316025 kWh
